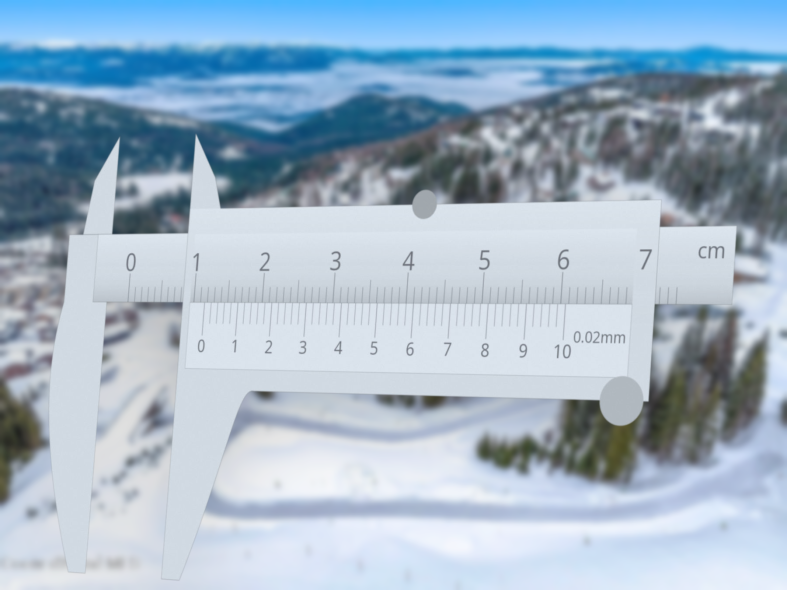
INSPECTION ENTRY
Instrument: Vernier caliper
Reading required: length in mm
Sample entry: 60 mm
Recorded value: 11.6 mm
